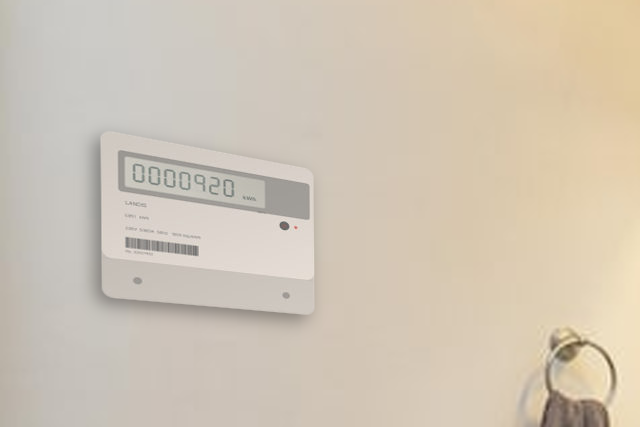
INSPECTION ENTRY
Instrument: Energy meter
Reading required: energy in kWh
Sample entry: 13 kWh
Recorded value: 920 kWh
